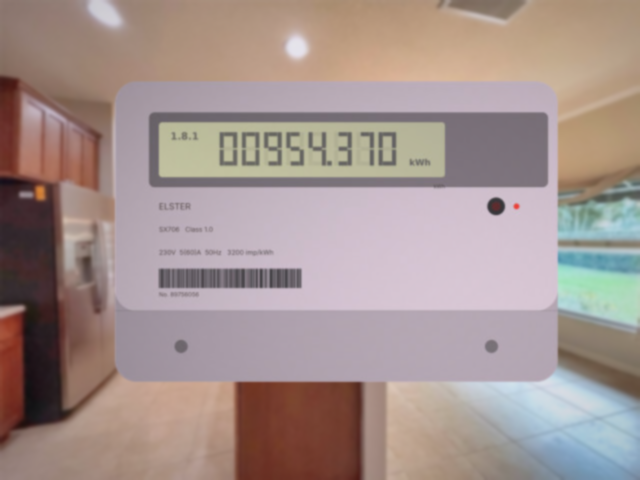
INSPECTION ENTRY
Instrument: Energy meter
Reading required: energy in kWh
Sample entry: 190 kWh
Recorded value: 954.370 kWh
